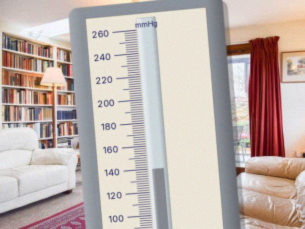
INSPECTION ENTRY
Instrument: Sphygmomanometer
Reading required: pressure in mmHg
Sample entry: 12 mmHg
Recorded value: 140 mmHg
